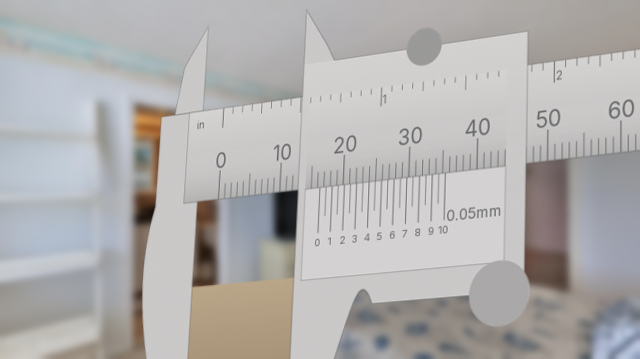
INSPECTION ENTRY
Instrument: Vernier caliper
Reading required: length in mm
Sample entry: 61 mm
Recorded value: 16.4 mm
